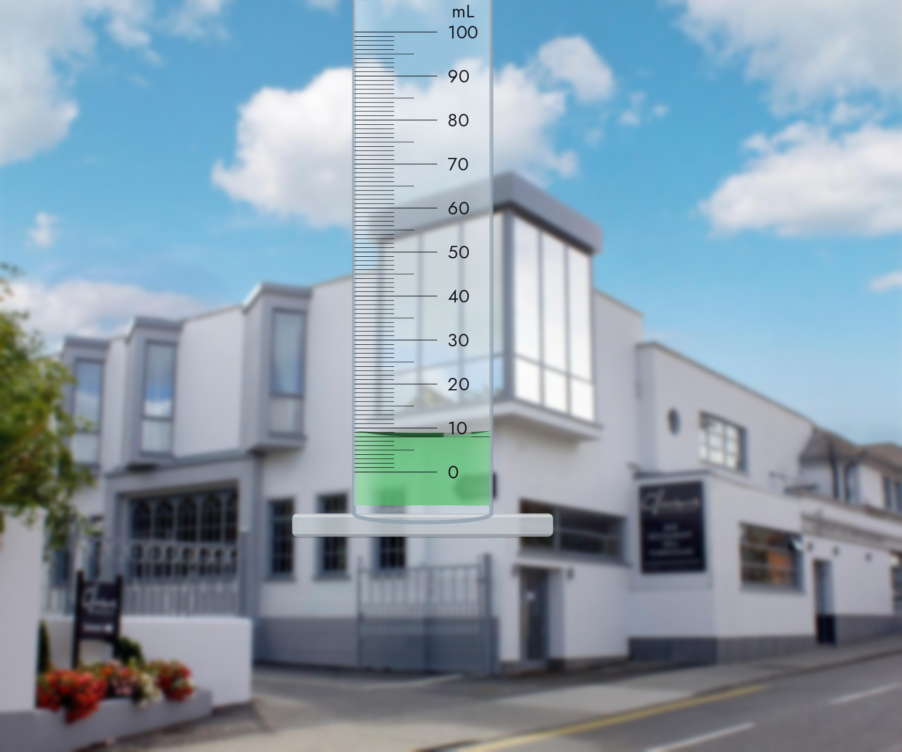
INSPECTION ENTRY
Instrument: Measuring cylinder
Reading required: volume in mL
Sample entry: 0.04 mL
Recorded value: 8 mL
